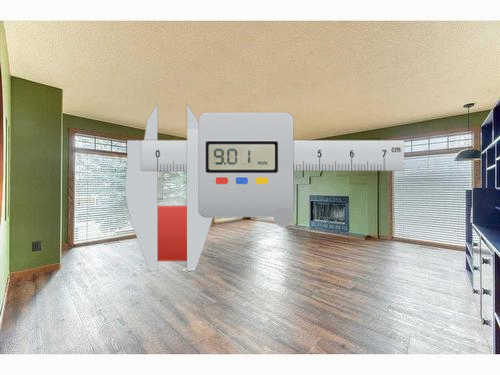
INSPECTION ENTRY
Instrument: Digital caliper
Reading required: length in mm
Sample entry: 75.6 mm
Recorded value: 9.01 mm
